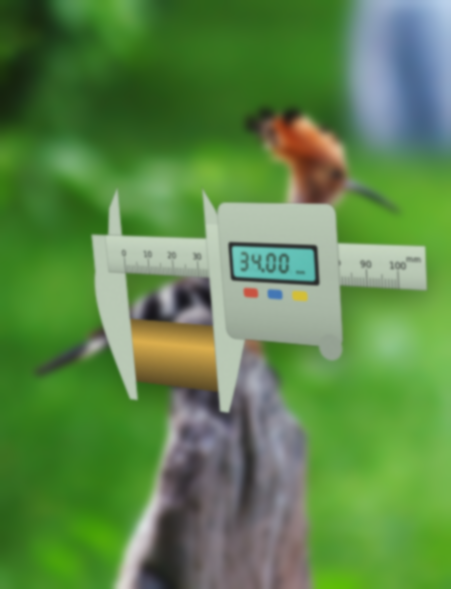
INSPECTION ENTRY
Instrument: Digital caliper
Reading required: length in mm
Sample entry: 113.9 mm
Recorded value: 34.00 mm
